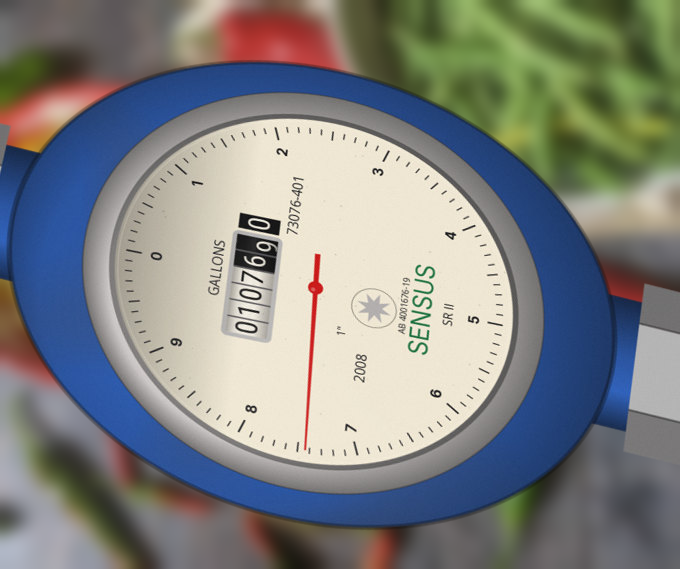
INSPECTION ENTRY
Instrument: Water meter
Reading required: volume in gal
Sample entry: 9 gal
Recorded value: 107687.4 gal
